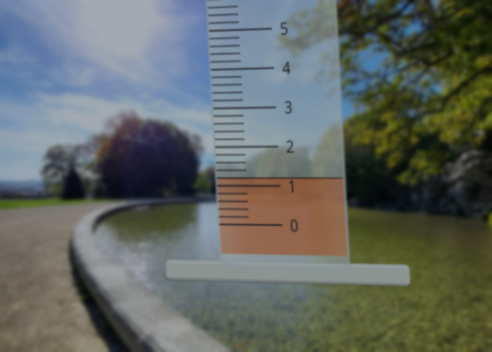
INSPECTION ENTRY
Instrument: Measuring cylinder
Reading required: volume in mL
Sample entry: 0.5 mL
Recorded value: 1.2 mL
